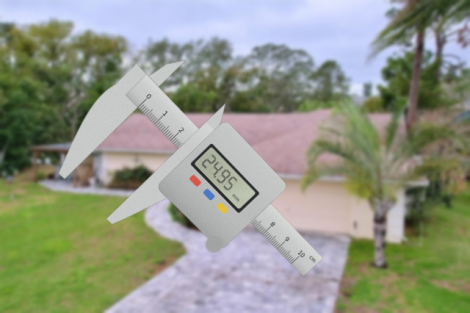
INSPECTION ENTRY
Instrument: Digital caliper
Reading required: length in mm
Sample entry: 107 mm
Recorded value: 24.95 mm
